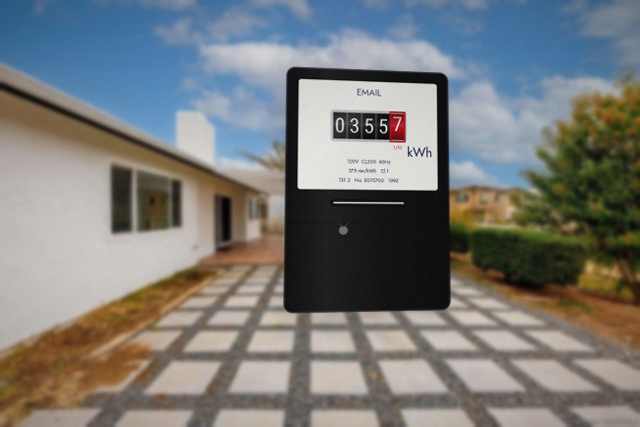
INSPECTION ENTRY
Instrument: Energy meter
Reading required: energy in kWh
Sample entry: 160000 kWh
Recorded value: 355.7 kWh
